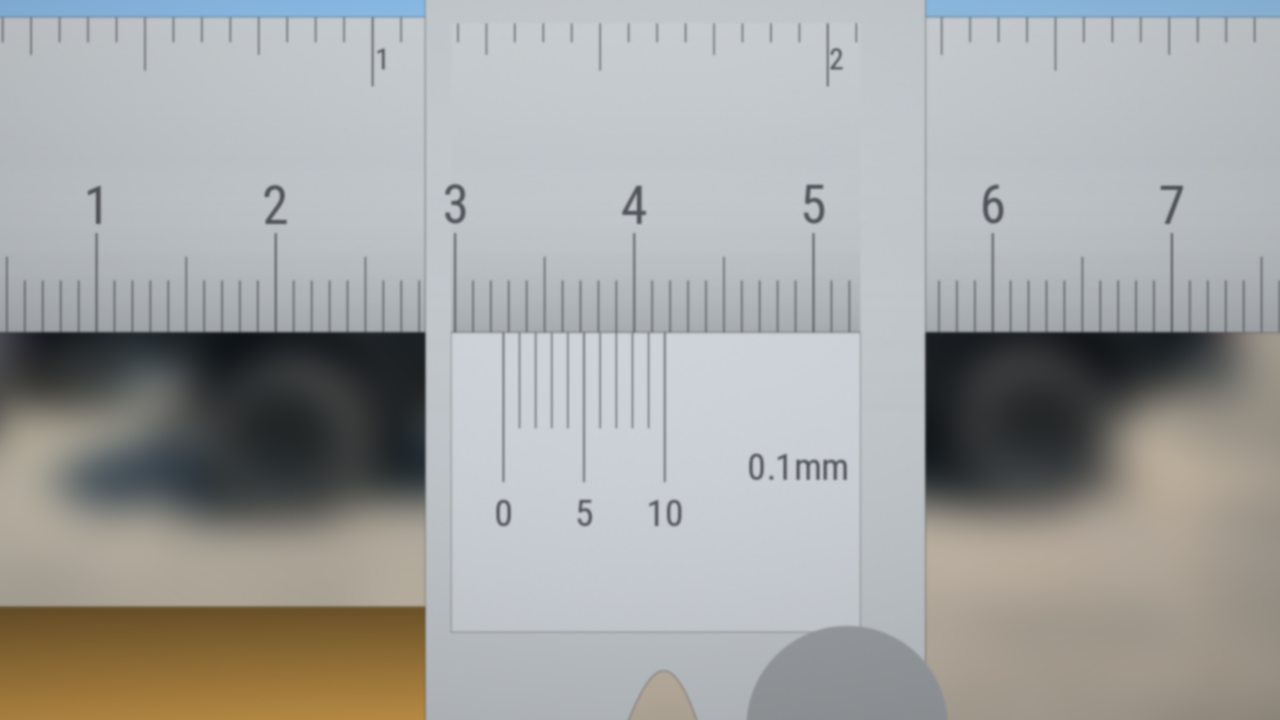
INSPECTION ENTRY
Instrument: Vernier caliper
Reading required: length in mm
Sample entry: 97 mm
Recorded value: 32.7 mm
